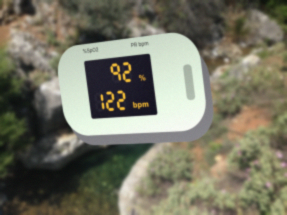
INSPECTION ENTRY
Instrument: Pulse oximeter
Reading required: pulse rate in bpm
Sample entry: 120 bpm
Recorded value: 122 bpm
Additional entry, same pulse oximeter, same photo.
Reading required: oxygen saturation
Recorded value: 92 %
